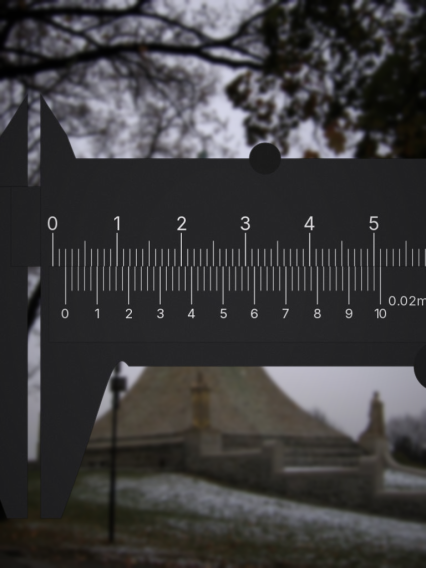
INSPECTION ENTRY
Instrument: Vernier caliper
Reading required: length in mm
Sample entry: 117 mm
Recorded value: 2.0 mm
